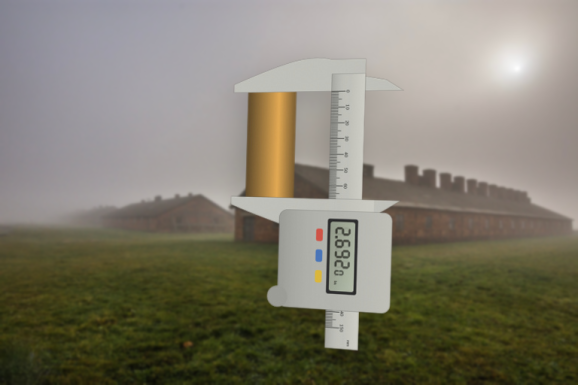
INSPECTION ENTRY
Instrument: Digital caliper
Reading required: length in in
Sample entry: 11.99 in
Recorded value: 2.6920 in
